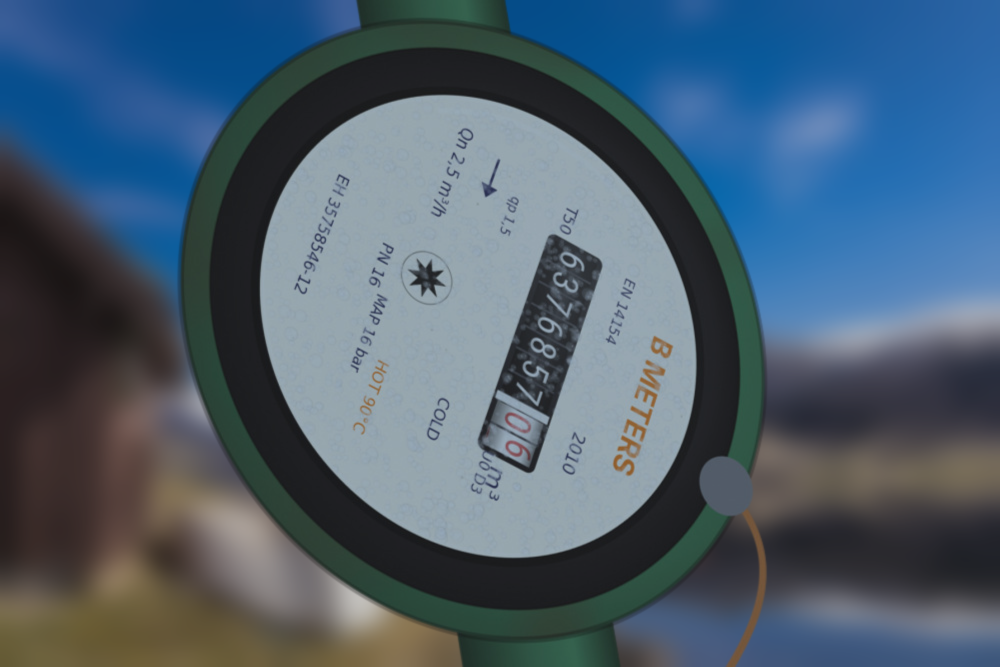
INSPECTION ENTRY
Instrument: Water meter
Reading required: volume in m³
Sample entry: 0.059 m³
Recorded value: 6376857.06 m³
